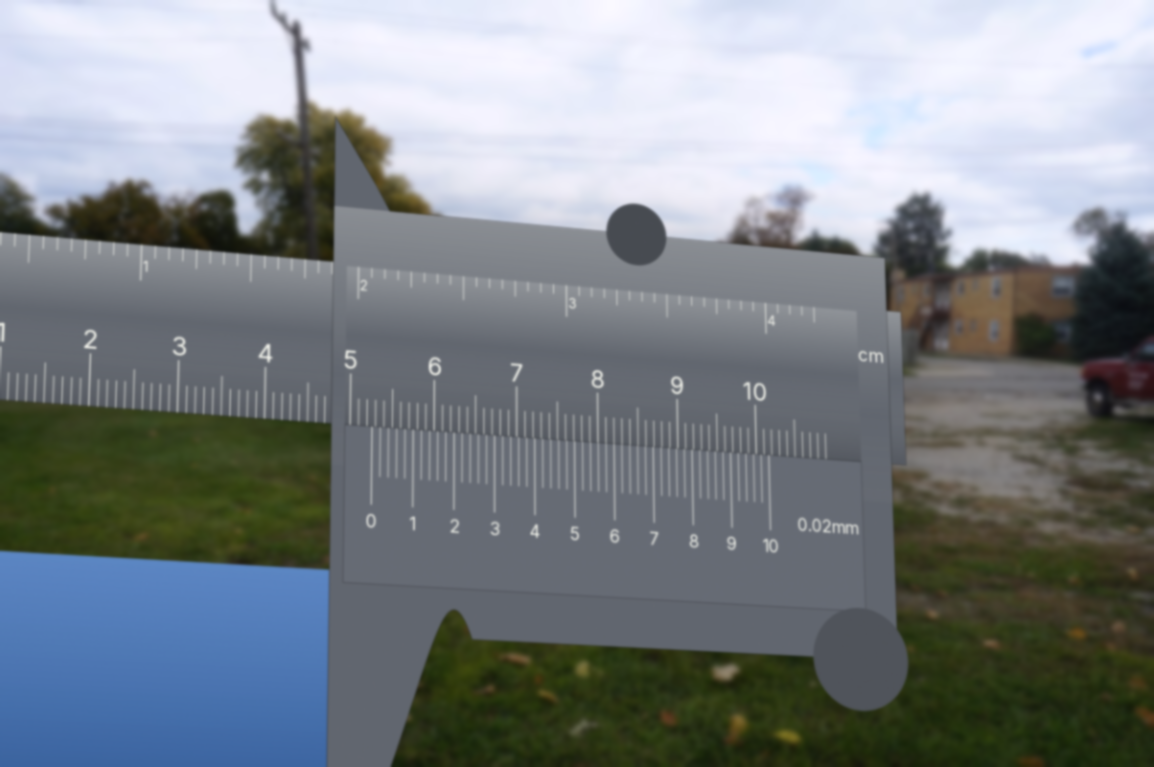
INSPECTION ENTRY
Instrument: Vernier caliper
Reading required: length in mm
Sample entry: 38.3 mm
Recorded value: 52.6 mm
